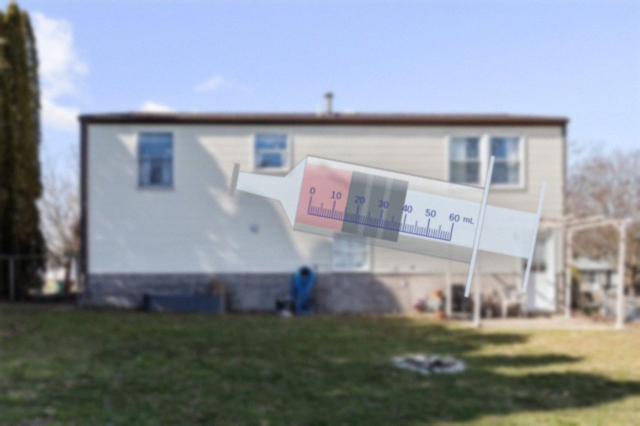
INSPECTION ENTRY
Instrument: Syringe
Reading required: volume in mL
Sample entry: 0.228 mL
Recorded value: 15 mL
